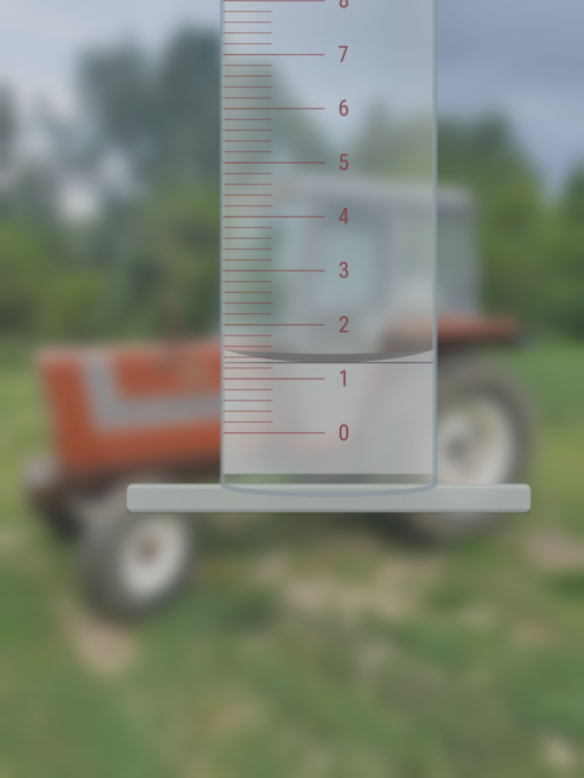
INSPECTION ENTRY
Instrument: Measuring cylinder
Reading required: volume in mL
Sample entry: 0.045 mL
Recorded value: 1.3 mL
